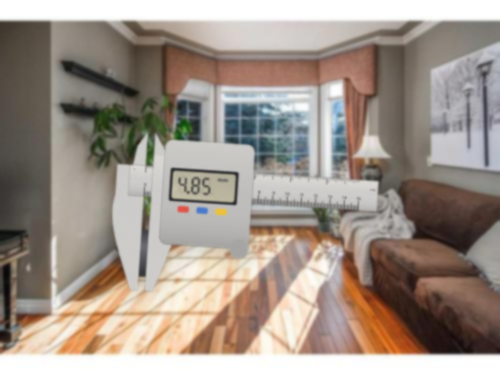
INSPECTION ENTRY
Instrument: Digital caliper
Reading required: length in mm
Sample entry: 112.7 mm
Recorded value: 4.85 mm
